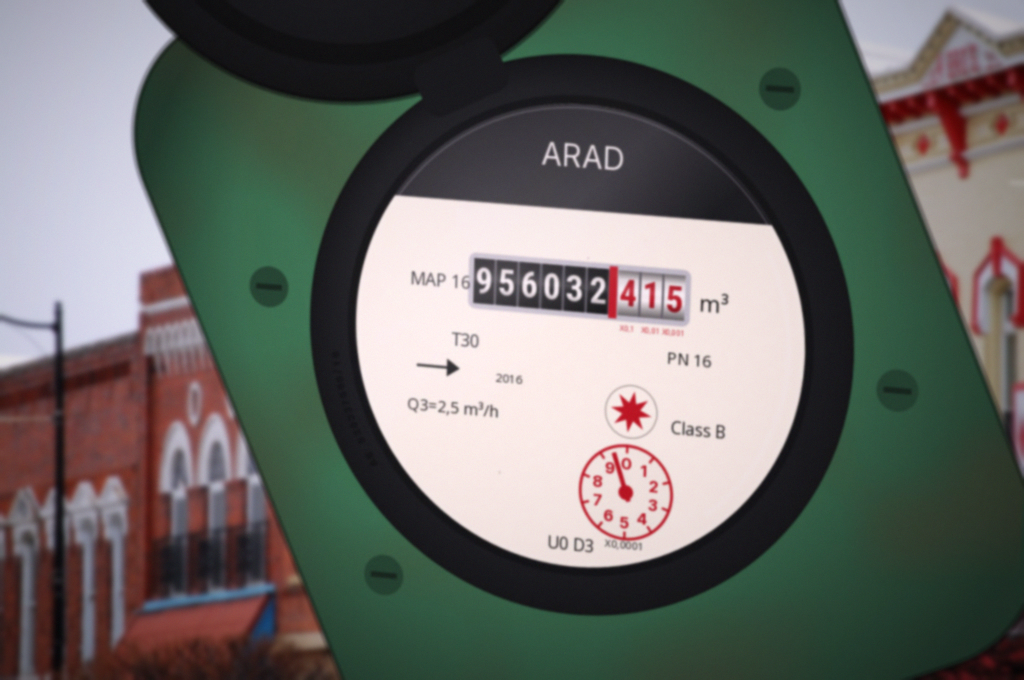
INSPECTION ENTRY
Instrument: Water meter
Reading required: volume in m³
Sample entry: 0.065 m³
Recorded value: 956032.4149 m³
